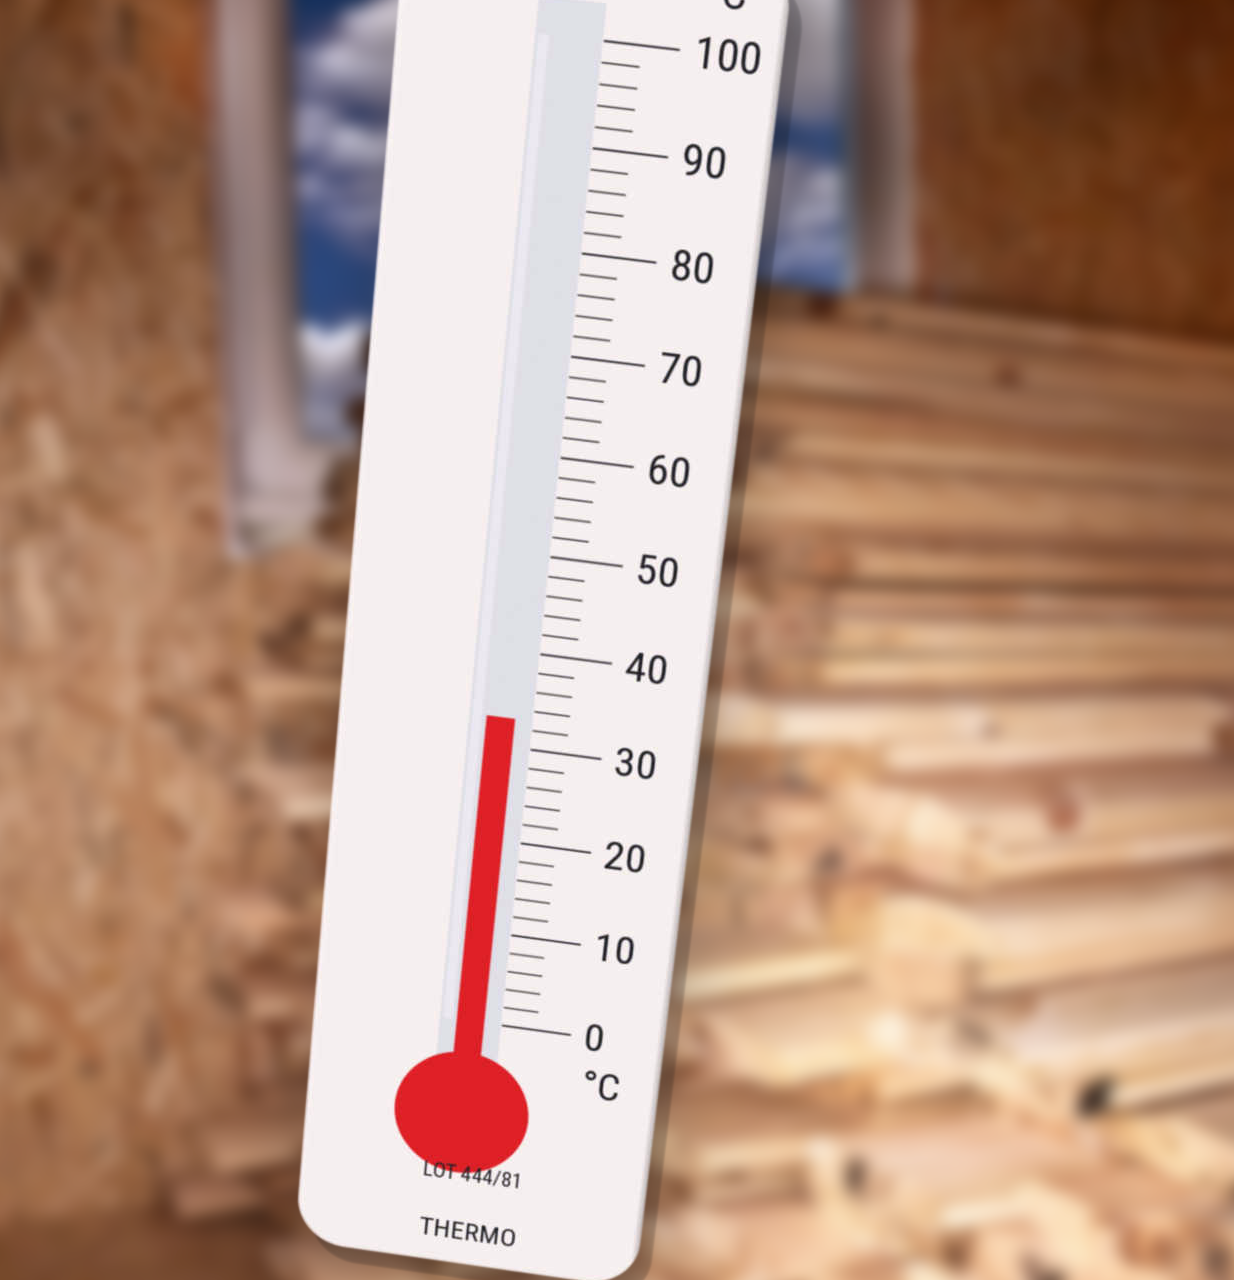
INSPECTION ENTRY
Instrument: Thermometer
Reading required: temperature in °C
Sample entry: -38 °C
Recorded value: 33 °C
